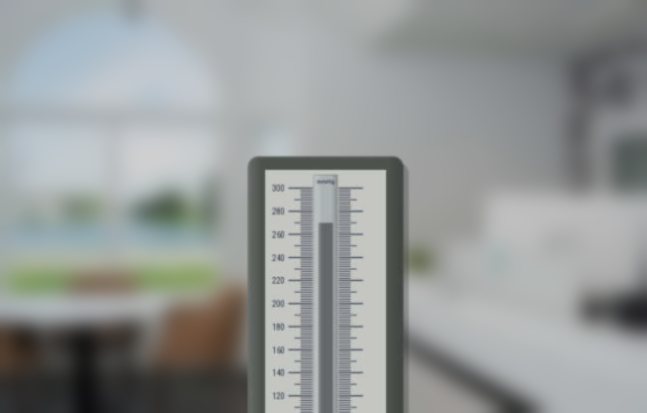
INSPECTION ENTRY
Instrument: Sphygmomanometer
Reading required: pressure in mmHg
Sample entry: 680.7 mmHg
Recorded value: 270 mmHg
